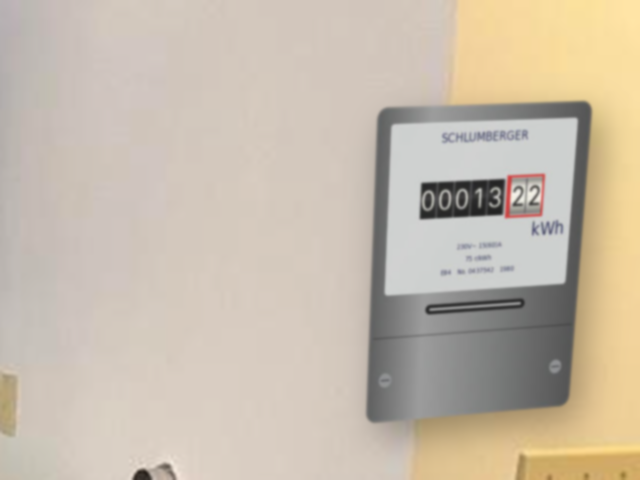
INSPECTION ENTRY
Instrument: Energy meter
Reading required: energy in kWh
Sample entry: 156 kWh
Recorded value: 13.22 kWh
